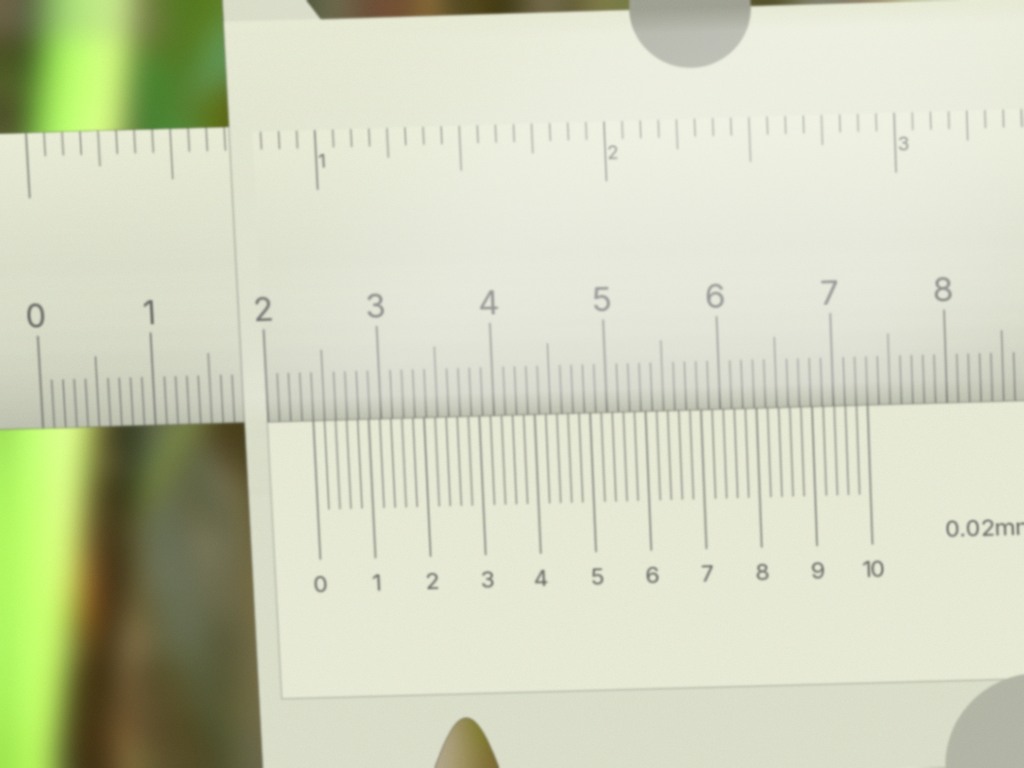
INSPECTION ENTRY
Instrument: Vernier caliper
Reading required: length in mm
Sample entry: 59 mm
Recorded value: 24.0 mm
